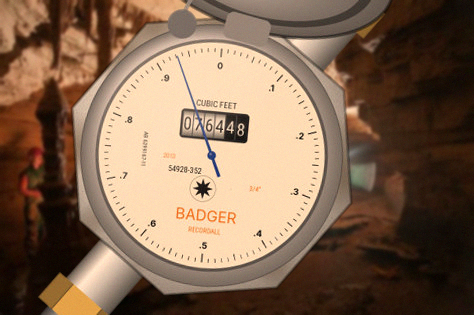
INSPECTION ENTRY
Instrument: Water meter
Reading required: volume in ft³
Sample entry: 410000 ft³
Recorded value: 76447.93 ft³
